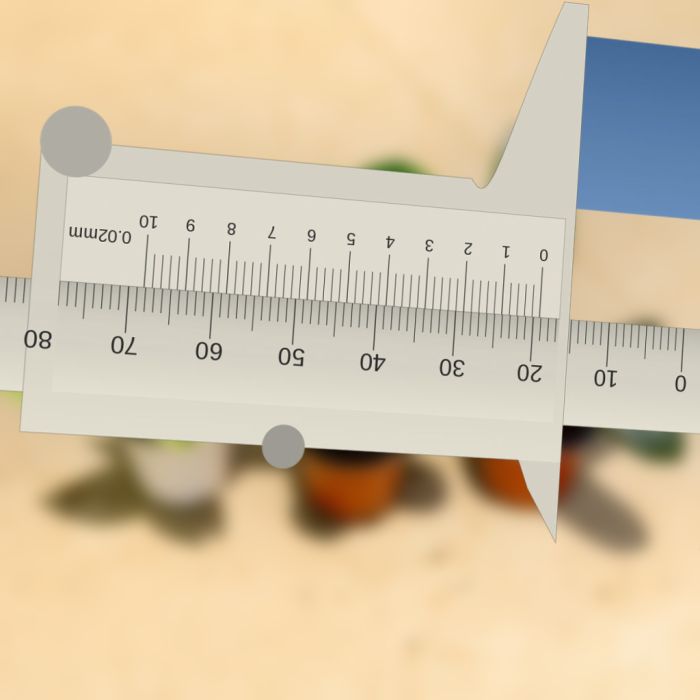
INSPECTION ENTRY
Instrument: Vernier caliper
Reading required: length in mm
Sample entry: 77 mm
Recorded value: 19.2 mm
